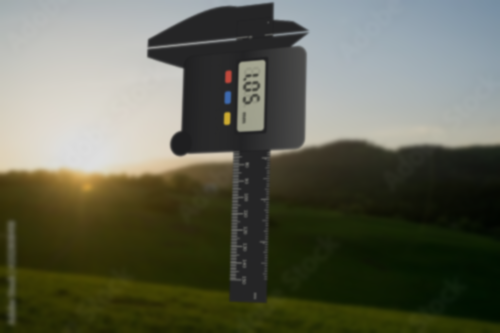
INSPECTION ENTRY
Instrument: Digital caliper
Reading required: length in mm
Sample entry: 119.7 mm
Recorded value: 1.05 mm
